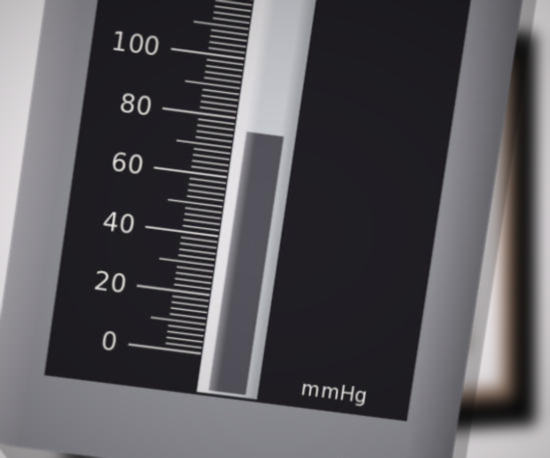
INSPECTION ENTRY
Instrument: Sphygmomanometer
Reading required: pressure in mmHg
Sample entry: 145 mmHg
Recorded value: 76 mmHg
